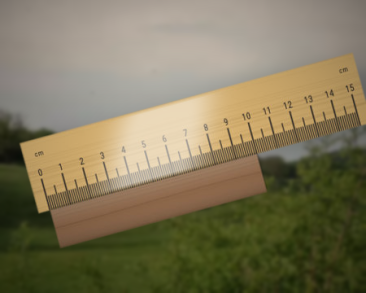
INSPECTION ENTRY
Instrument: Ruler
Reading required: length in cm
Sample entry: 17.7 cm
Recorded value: 10 cm
